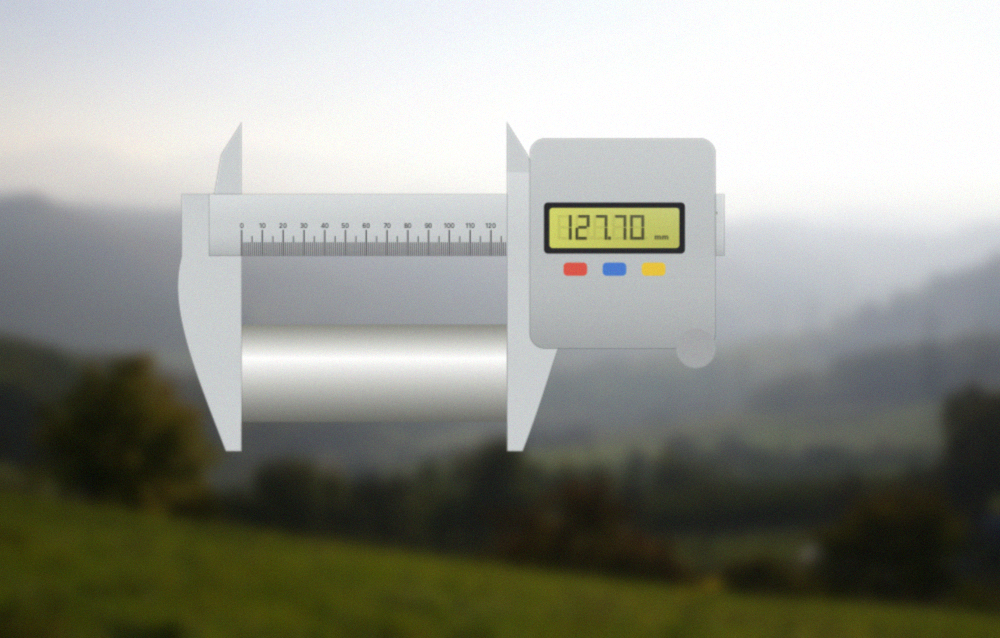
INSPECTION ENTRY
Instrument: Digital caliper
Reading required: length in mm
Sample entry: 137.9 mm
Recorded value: 127.70 mm
